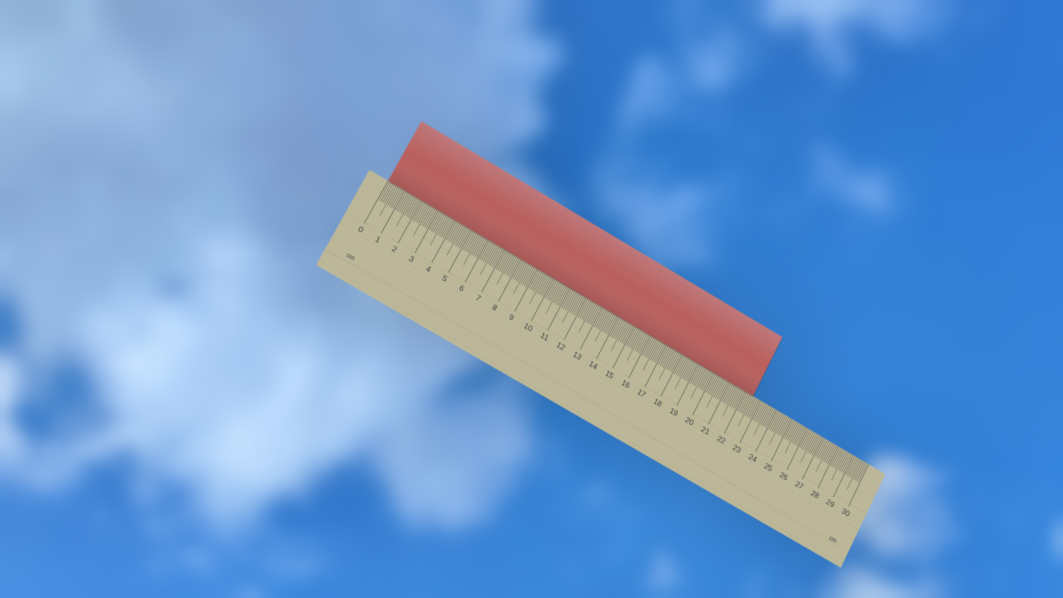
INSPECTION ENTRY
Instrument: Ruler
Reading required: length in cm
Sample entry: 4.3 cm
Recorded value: 22.5 cm
